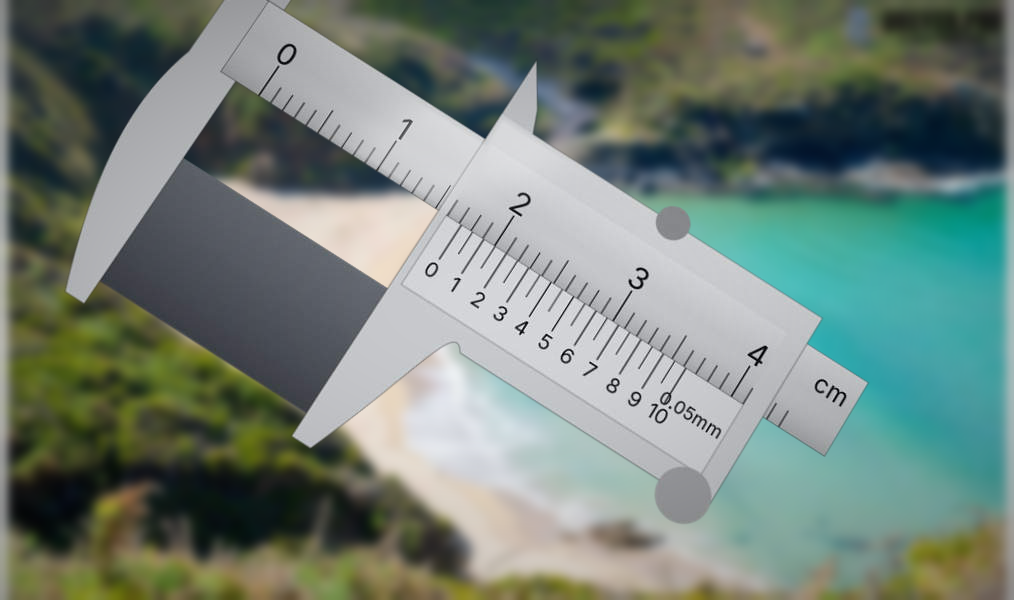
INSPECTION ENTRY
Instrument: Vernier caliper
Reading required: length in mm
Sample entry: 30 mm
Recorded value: 17.2 mm
